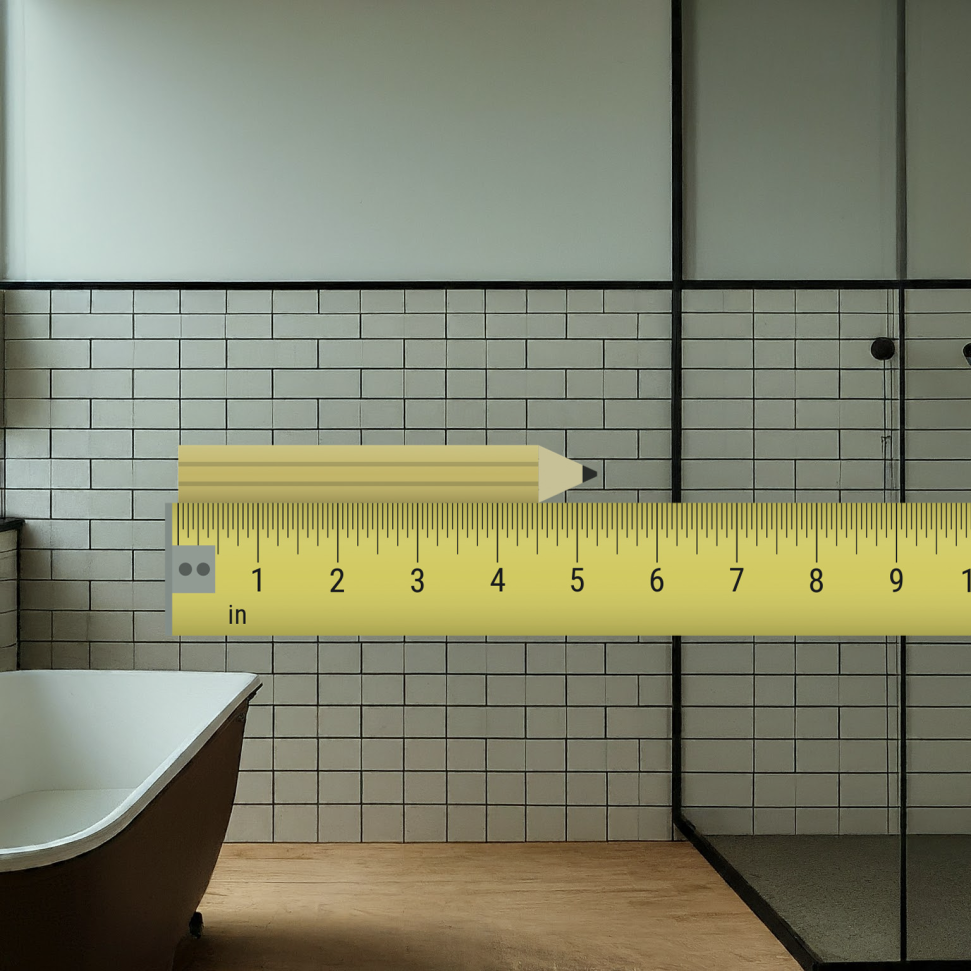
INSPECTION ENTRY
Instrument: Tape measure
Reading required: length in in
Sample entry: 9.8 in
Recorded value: 5.25 in
